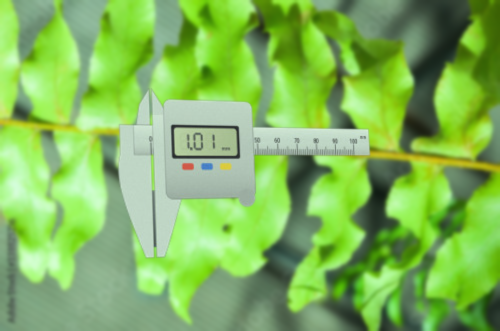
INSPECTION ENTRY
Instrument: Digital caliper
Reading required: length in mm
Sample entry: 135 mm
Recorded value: 1.01 mm
